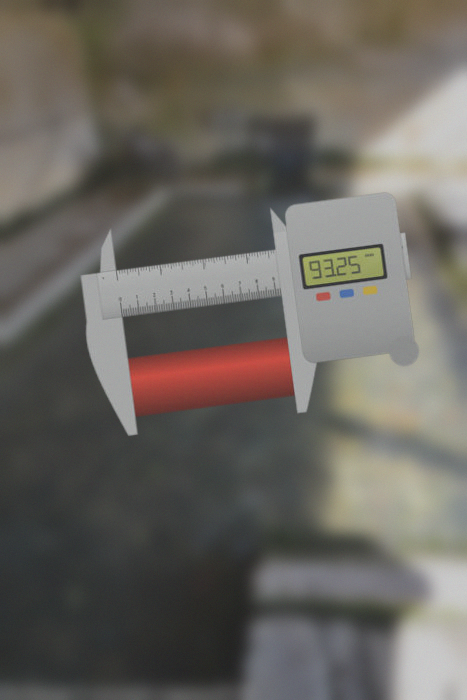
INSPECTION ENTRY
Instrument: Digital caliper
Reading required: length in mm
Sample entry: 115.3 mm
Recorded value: 93.25 mm
